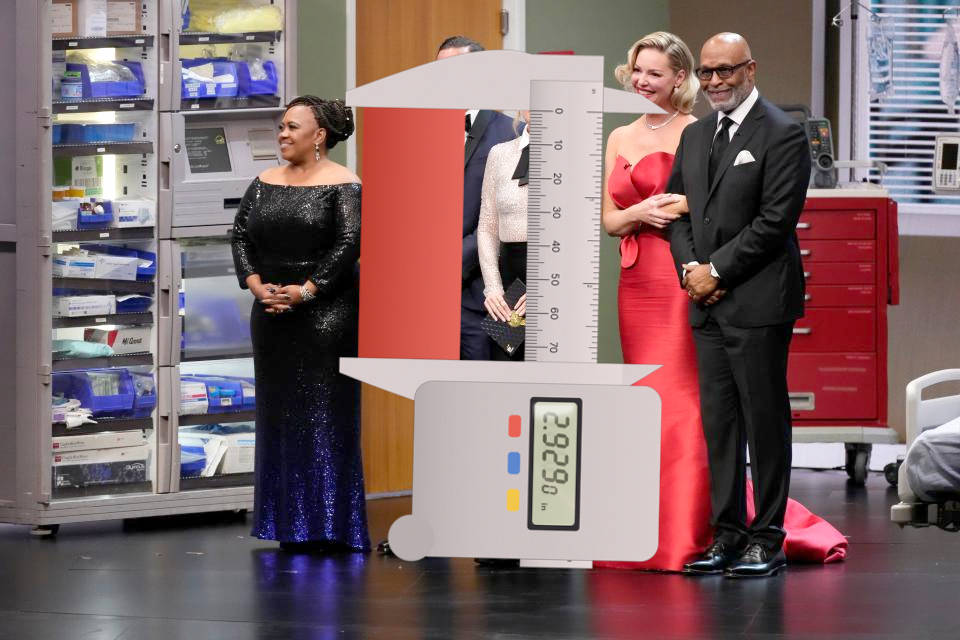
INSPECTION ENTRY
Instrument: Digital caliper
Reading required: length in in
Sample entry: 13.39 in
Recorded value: 2.9290 in
